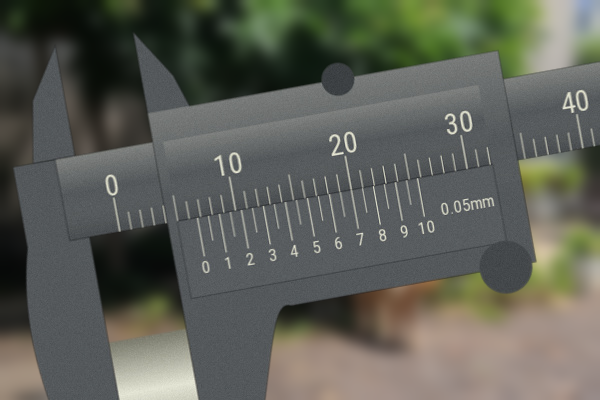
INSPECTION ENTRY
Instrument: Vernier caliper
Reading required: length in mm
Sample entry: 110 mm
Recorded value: 6.7 mm
